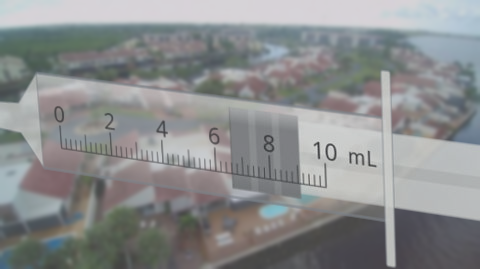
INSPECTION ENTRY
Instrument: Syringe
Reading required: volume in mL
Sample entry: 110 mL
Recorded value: 6.6 mL
